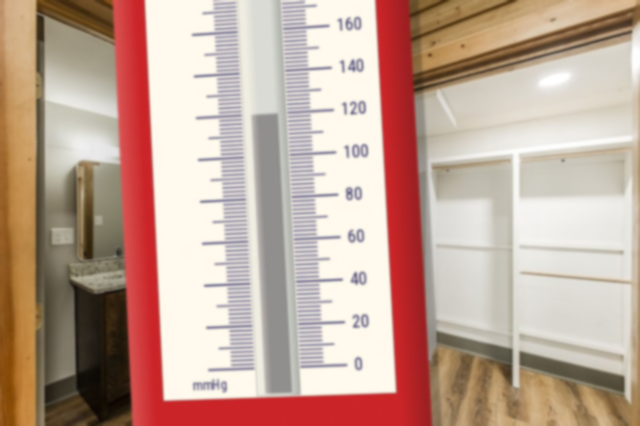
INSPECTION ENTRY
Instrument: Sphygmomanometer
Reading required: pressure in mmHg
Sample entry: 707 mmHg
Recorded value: 120 mmHg
